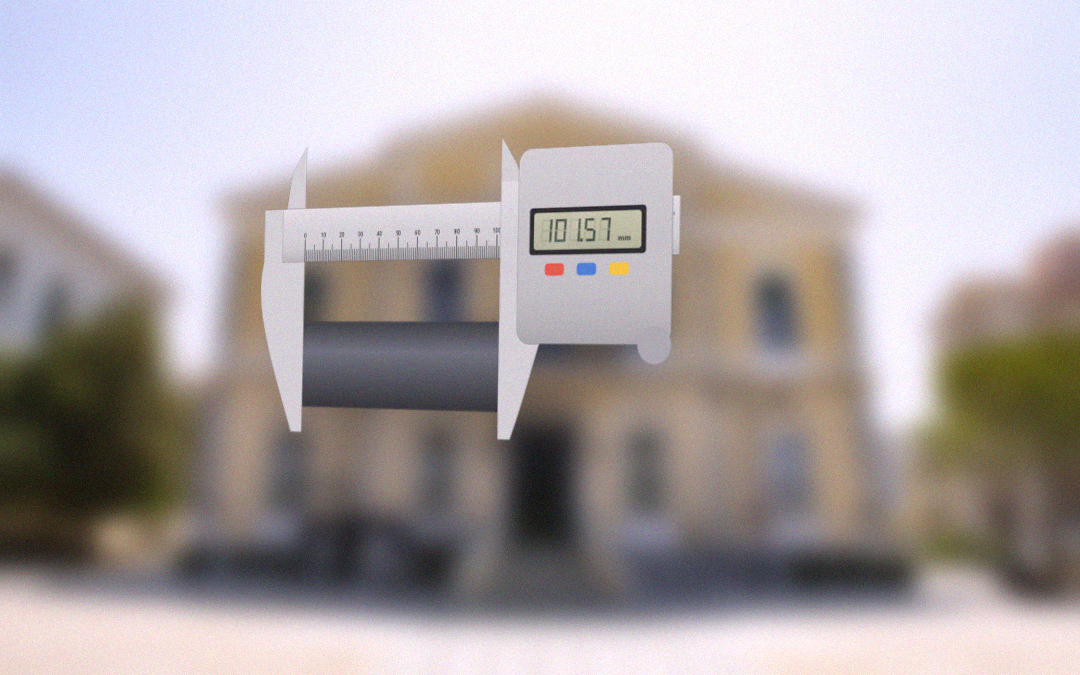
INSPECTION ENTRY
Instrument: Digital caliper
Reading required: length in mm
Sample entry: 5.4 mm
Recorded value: 101.57 mm
